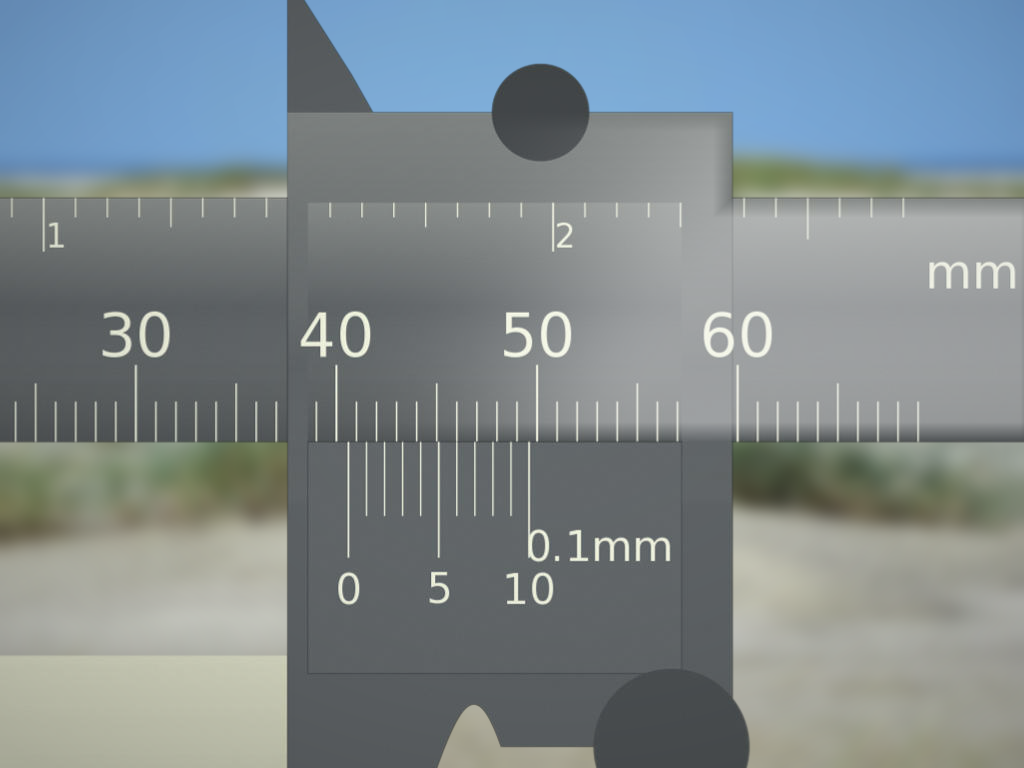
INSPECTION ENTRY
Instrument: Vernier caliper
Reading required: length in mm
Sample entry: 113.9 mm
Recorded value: 40.6 mm
